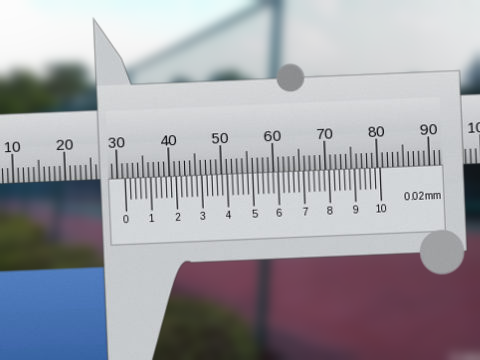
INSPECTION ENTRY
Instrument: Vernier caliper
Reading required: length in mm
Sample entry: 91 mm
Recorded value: 31.5 mm
